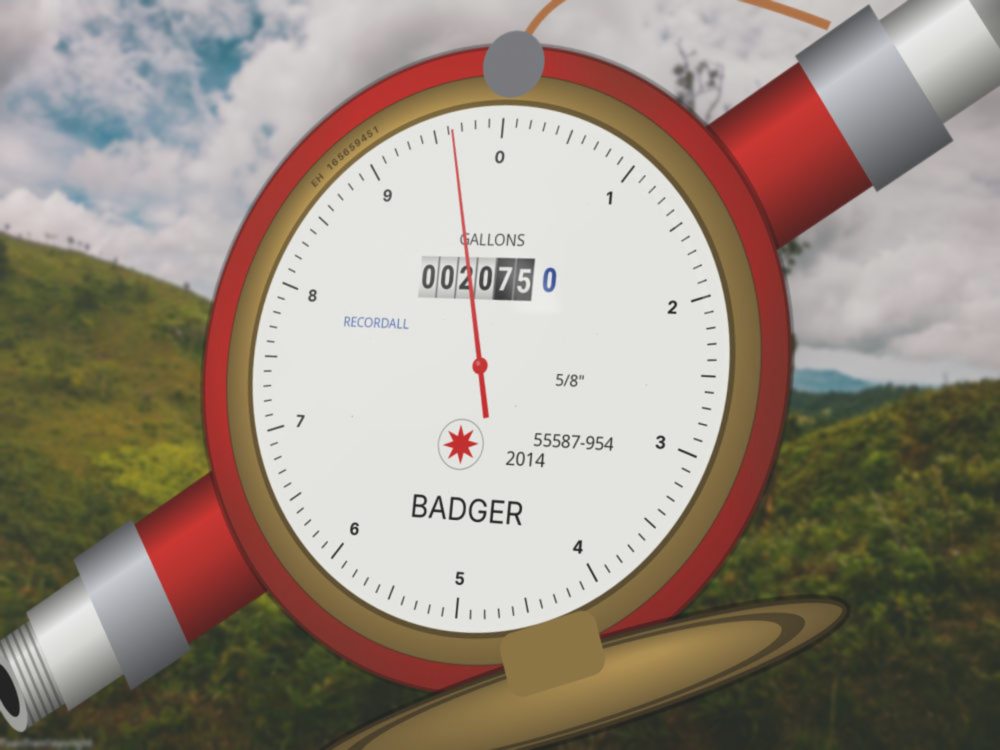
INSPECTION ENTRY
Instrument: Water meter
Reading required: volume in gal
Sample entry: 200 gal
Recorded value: 20749.6 gal
